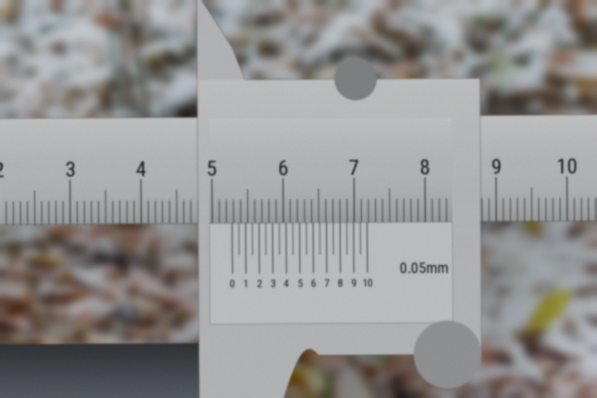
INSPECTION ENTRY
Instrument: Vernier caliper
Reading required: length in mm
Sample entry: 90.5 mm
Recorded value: 52.8 mm
